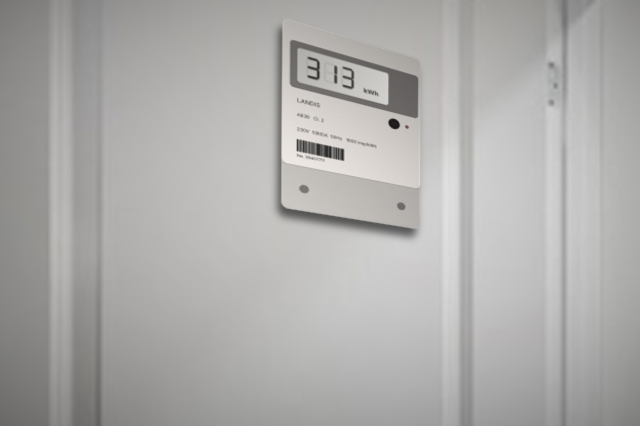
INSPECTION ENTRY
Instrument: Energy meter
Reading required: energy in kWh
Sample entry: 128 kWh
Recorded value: 313 kWh
